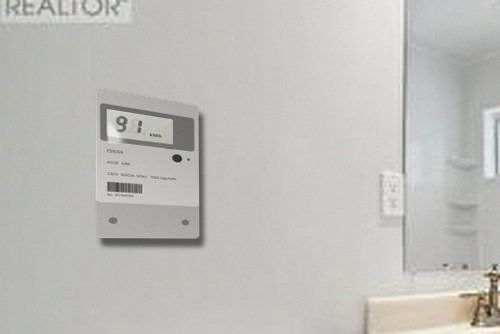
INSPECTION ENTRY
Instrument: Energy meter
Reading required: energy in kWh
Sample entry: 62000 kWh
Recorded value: 91 kWh
